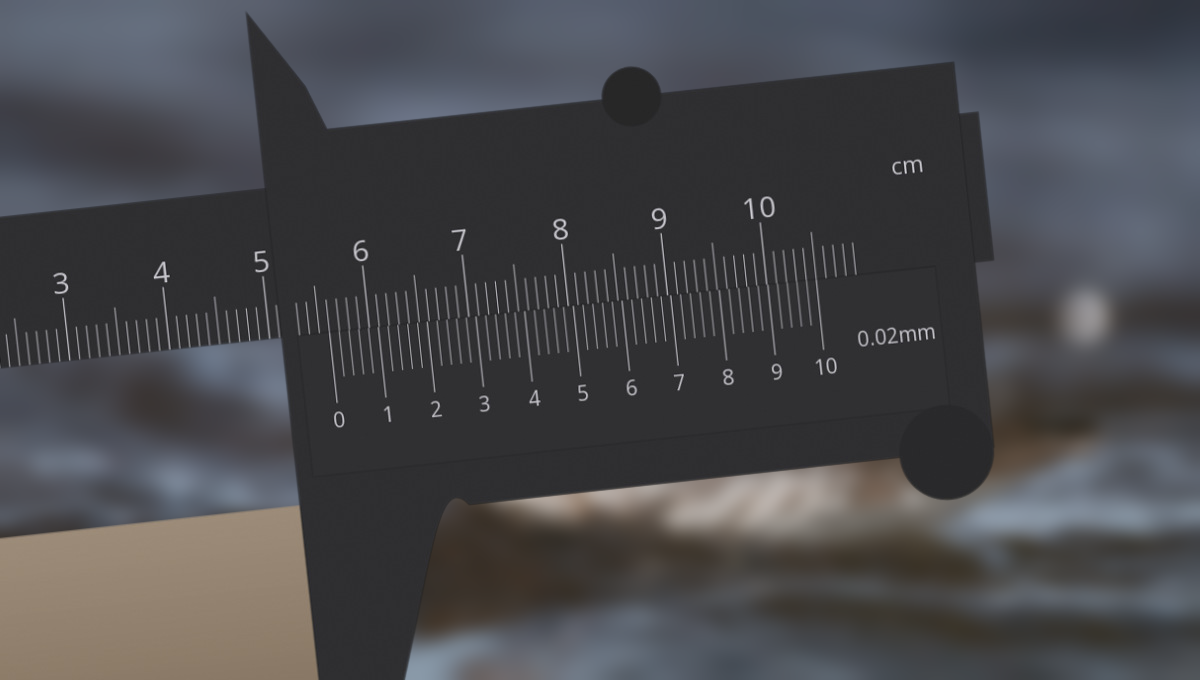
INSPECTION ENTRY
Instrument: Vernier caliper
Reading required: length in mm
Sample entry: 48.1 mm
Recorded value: 56.0 mm
